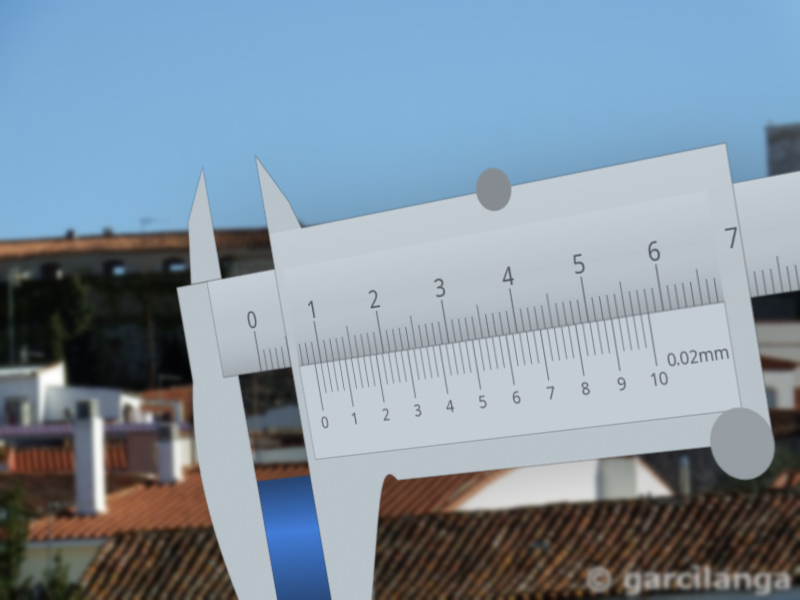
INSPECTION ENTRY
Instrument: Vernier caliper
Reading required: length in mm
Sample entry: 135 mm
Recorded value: 9.0 mm
